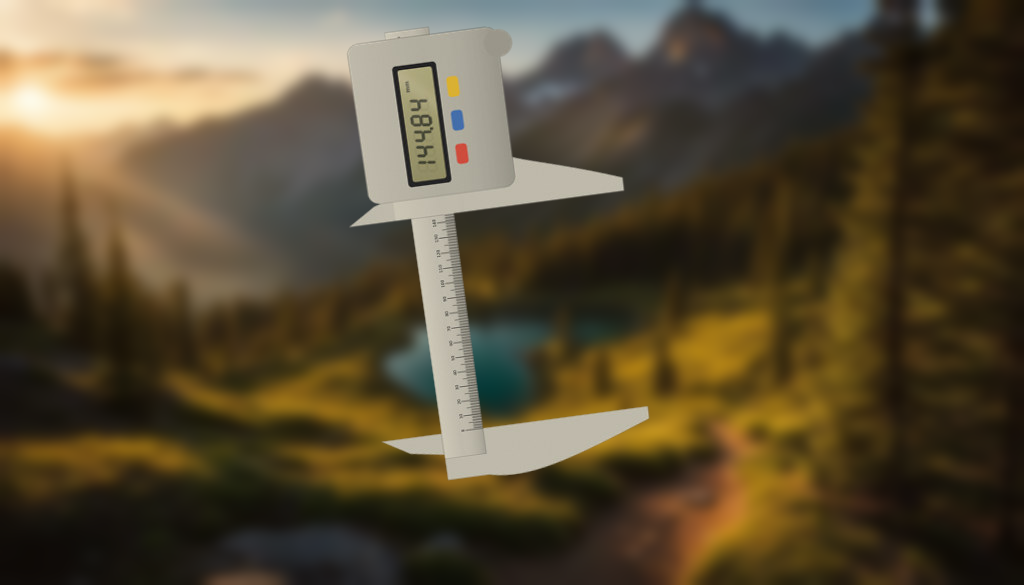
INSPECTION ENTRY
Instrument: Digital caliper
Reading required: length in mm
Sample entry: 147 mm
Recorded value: 144.84 mm
